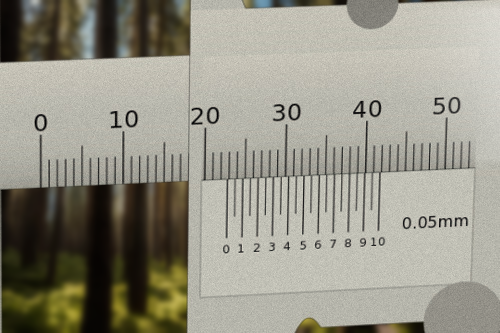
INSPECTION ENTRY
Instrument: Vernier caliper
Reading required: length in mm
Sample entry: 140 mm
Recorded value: 22.8 mm
